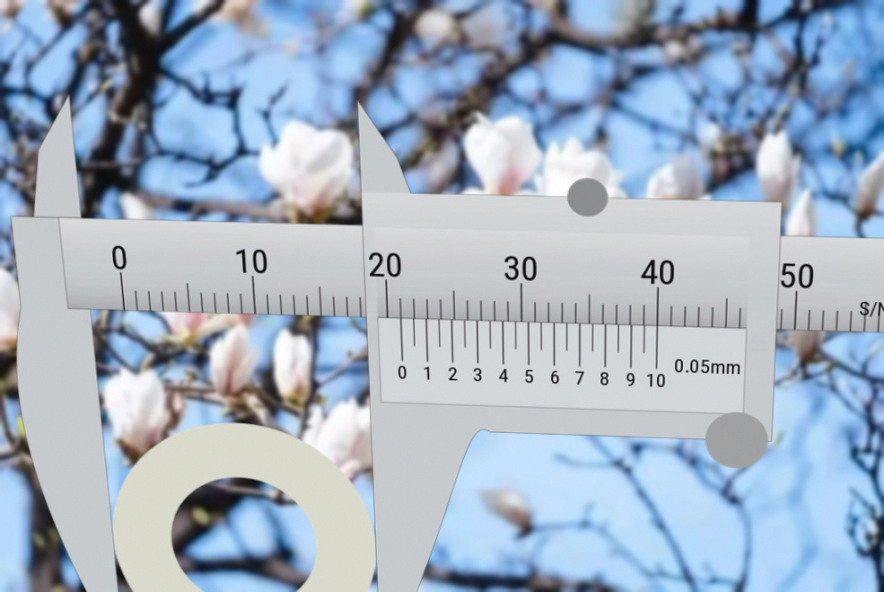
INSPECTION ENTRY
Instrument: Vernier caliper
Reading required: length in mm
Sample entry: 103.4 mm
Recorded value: 21.0 mm
